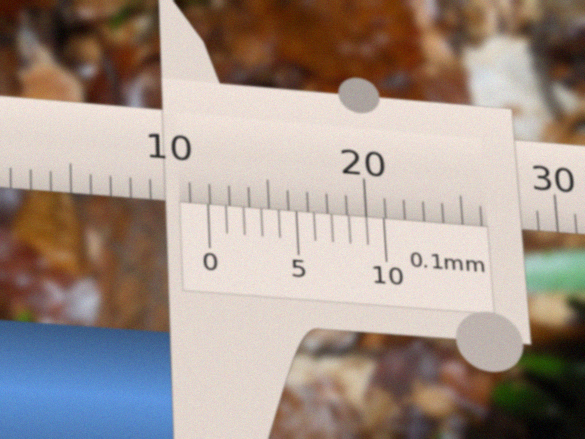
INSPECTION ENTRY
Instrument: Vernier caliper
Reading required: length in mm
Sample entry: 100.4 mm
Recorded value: 11.9 mm
